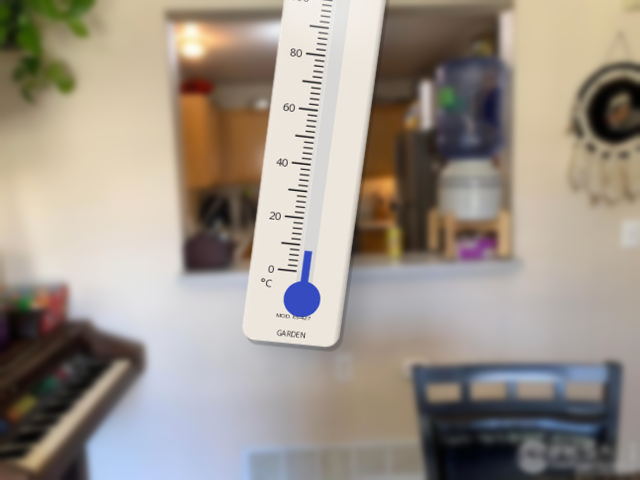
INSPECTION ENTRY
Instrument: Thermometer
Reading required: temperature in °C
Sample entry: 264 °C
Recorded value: 8 °C
